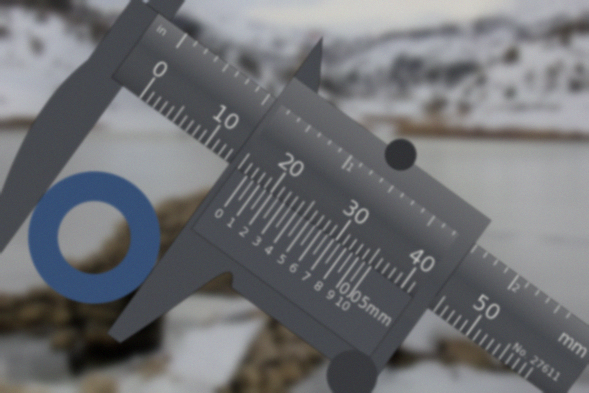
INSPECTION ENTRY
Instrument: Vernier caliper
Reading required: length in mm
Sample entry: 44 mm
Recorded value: 16.4 mm
